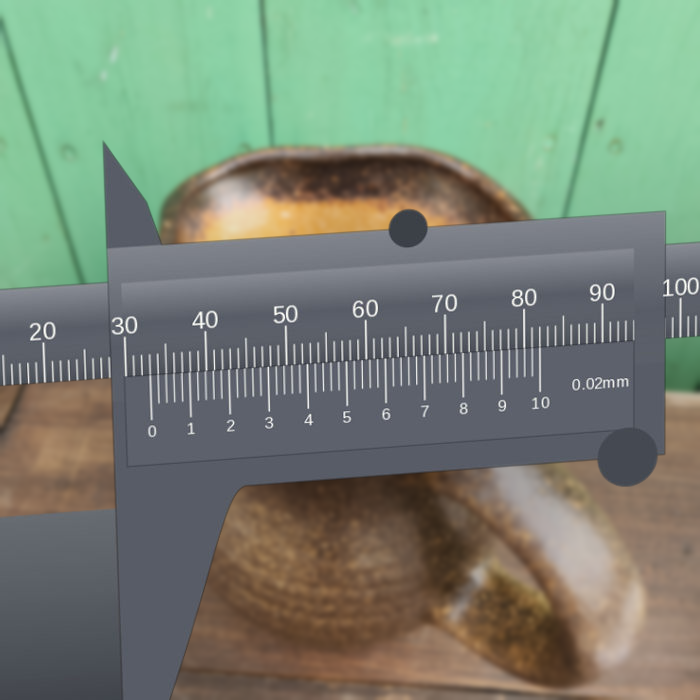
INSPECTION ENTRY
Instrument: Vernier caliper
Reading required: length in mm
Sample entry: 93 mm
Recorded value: 33.0 mm
